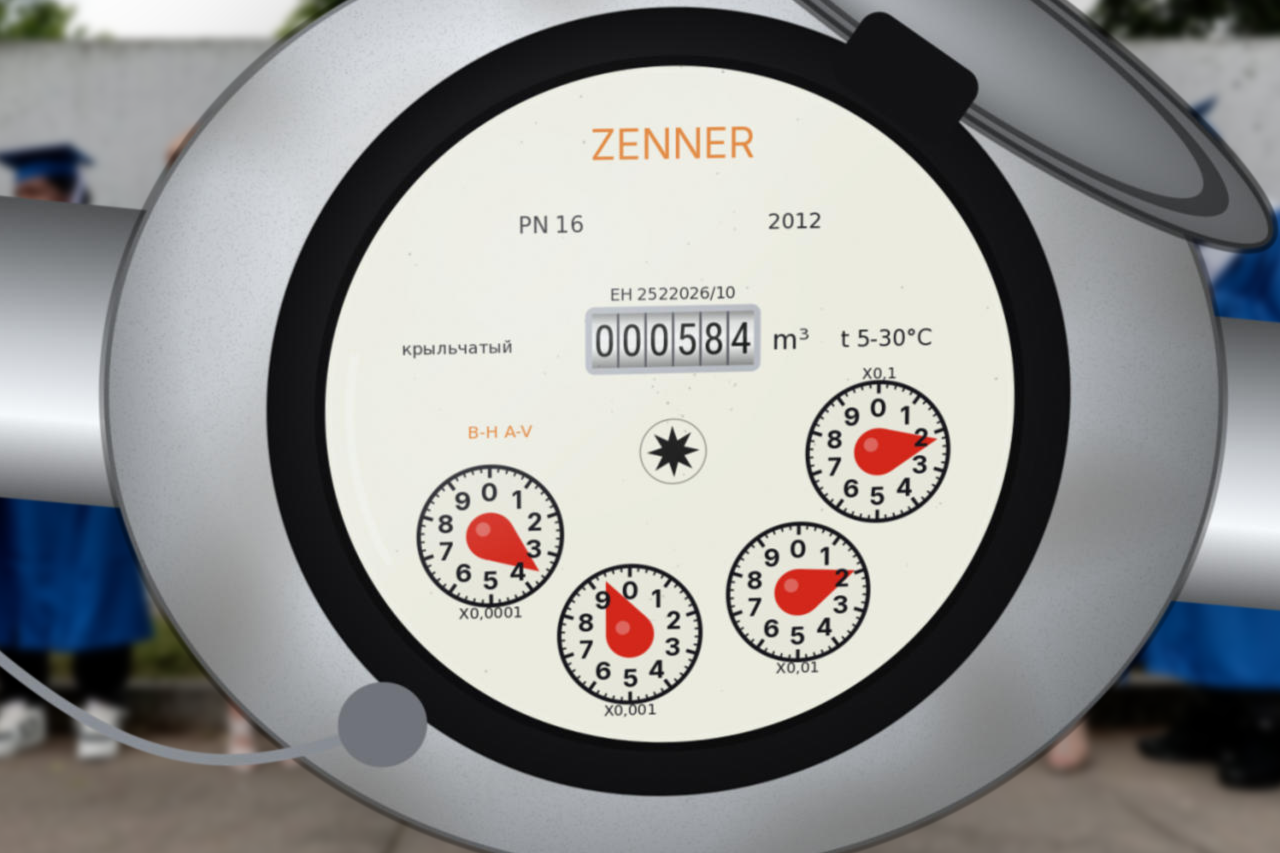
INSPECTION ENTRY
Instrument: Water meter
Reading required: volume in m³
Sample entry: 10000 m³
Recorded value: 584.2193 m³
